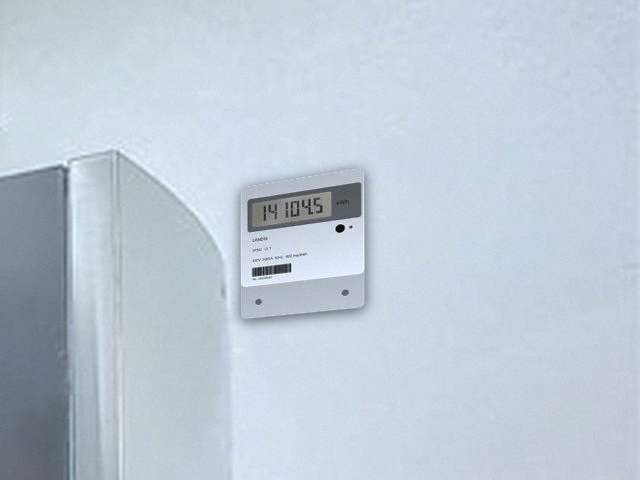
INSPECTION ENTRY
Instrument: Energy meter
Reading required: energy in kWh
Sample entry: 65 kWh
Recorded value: 14104.5 kWh
